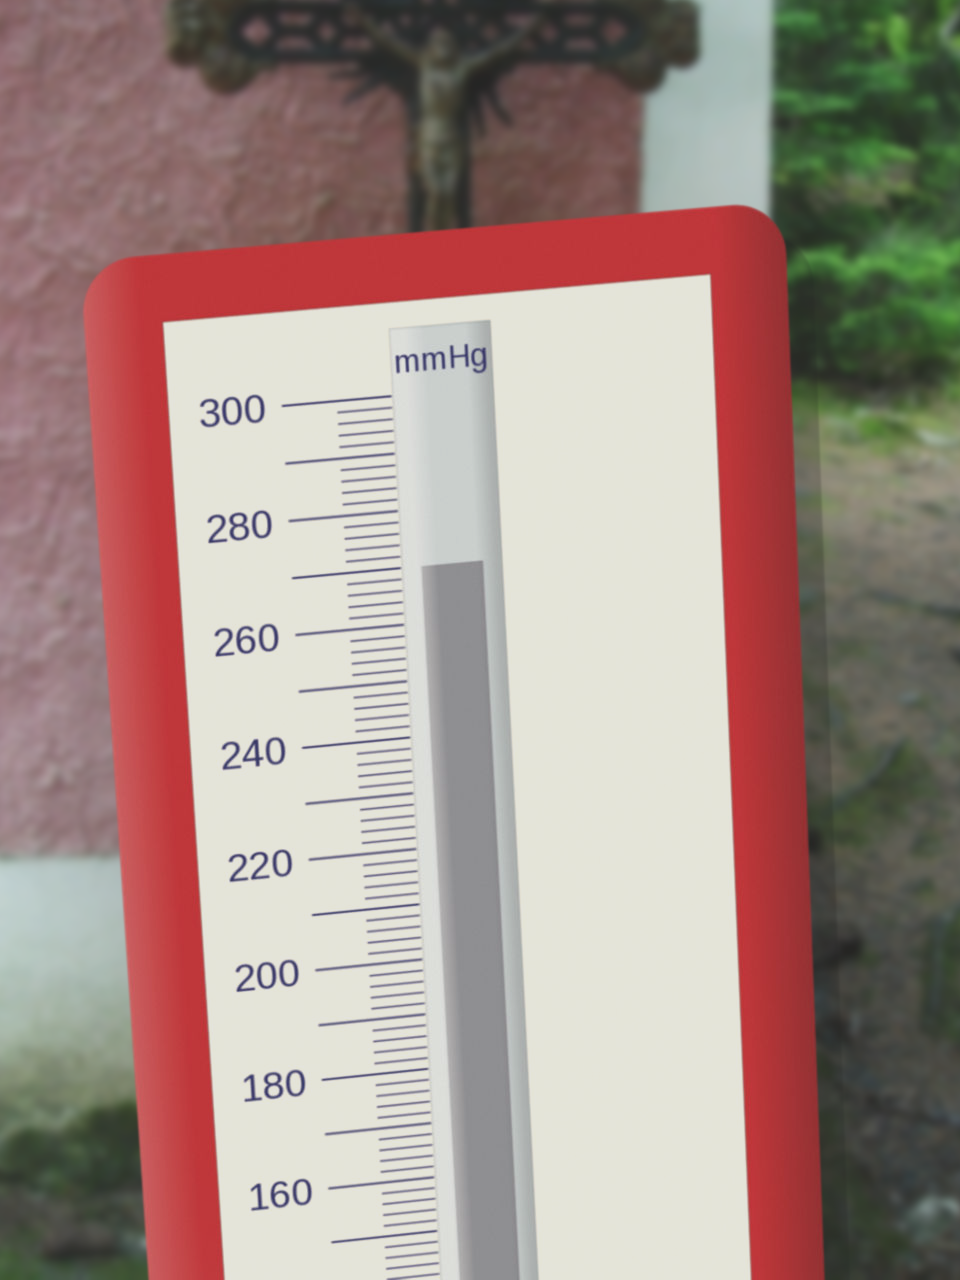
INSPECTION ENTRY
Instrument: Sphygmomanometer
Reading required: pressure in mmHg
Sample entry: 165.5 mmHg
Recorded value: 270 mmHg
